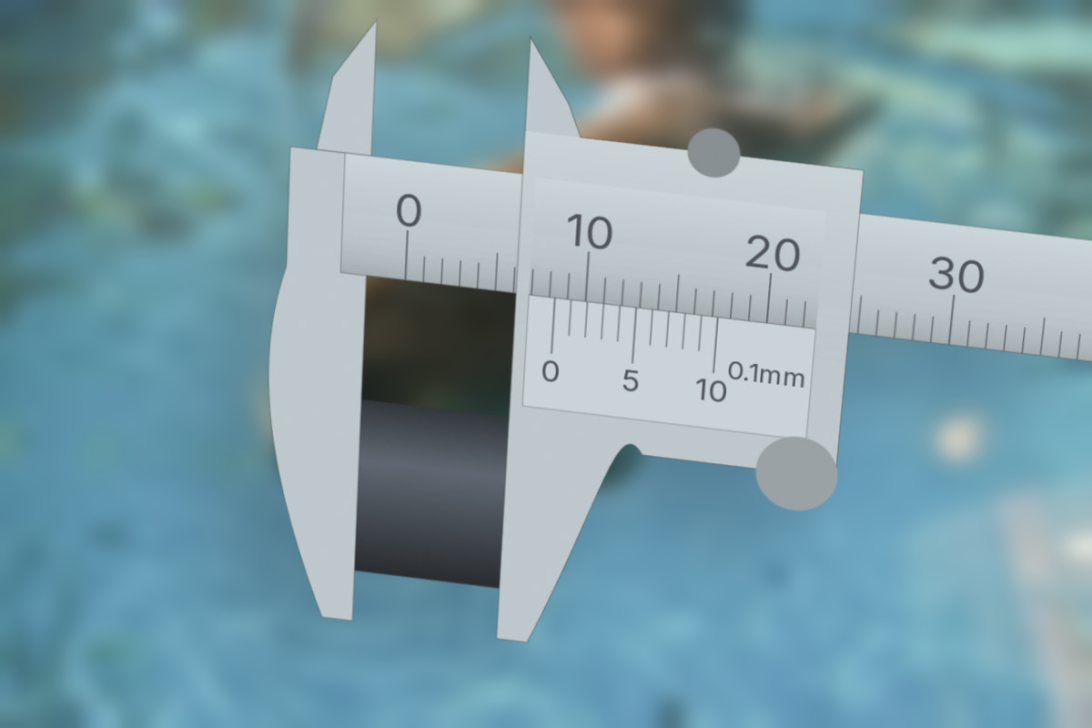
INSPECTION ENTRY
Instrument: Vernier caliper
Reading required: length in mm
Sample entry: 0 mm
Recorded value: 8.3 mm
